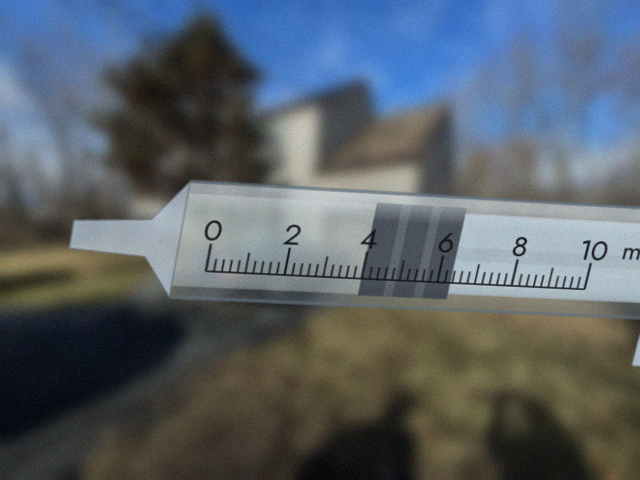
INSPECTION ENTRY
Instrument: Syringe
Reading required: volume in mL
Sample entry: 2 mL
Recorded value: 4 mL
